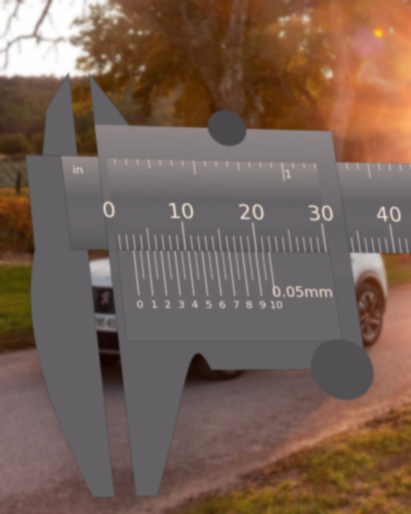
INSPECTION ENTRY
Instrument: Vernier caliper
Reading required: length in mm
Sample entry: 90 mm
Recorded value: 2.8 mm
